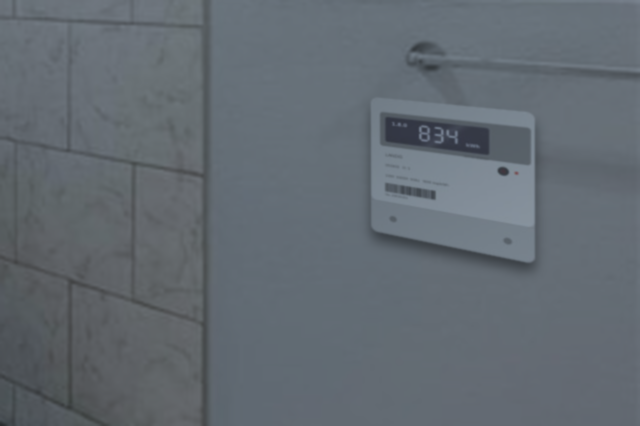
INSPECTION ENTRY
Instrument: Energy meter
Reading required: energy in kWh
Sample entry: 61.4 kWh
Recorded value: 834 kWh
